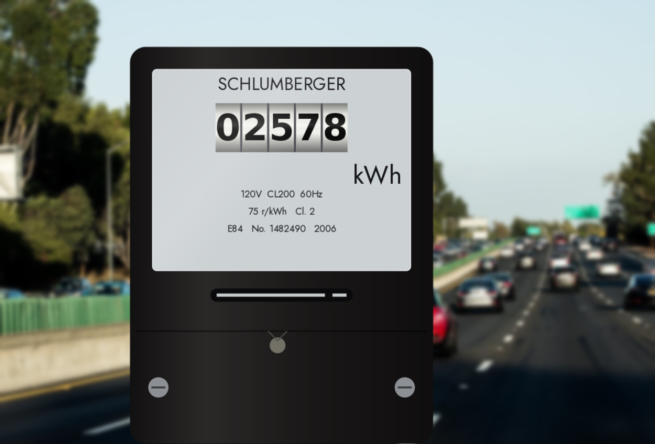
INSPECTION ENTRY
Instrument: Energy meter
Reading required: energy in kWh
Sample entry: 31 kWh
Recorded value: 2578 kWh
